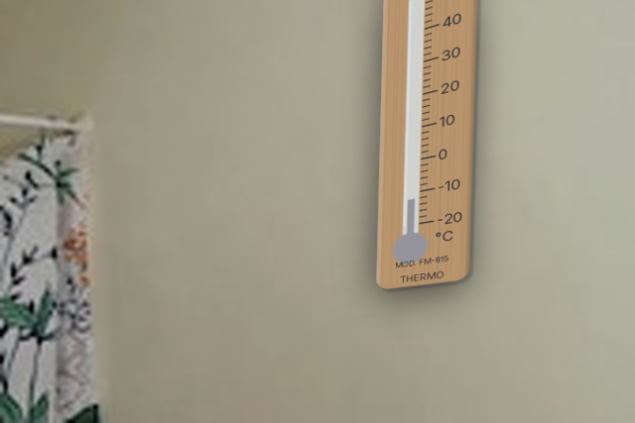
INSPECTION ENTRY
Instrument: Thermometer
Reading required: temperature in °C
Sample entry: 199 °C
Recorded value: -12 °C
